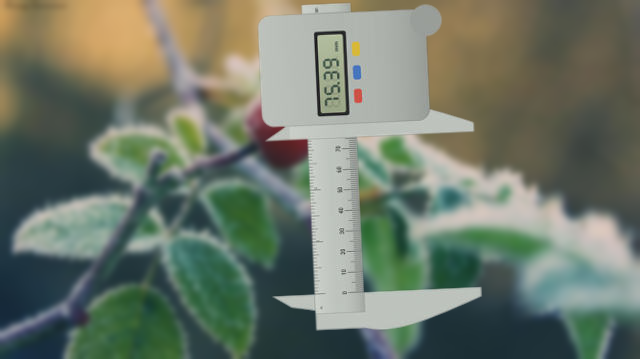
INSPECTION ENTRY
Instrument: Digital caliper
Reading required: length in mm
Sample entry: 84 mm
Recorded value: 75.39 mm
